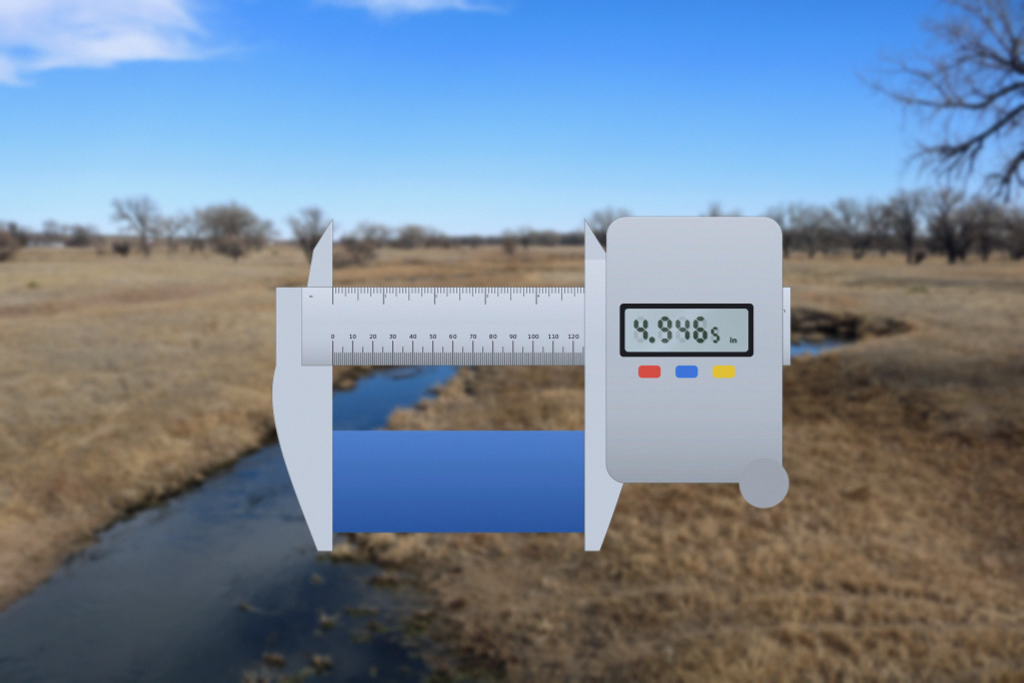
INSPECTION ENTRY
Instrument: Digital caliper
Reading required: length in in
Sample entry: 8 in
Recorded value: 4.9465 in
